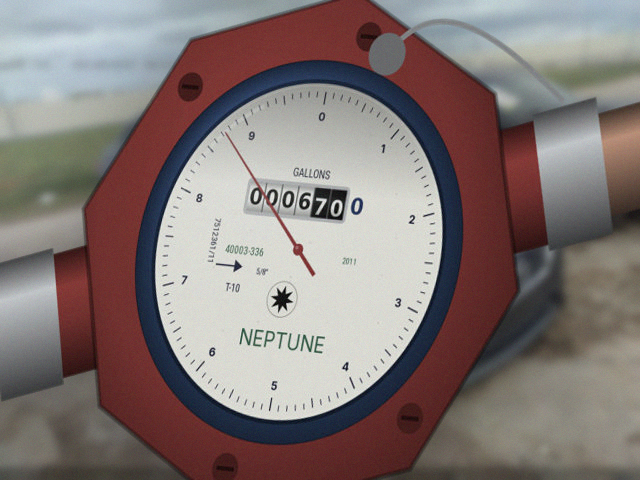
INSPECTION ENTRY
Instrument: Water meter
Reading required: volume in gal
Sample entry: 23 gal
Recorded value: 6698.7 gal
